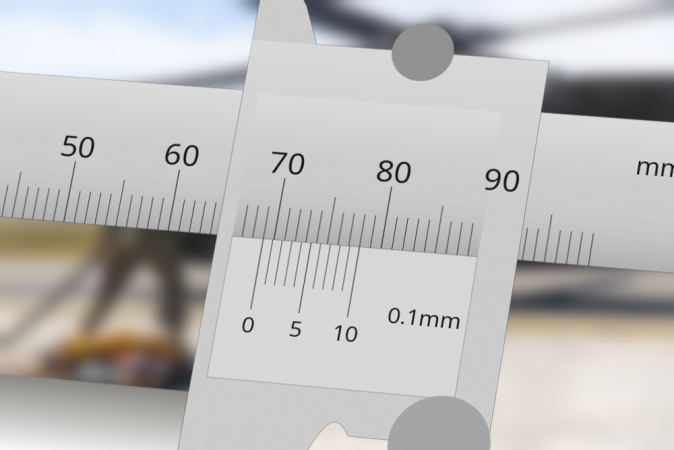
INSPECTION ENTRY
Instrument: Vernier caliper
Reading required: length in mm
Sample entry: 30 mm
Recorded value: 69.0 mm
